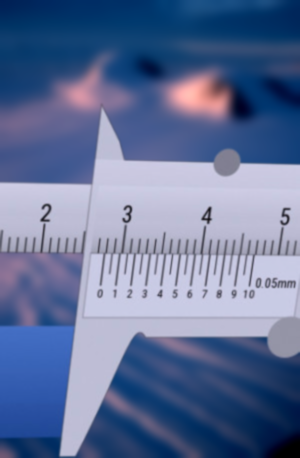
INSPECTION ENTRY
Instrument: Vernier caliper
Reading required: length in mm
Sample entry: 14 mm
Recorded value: 27.8 mm
